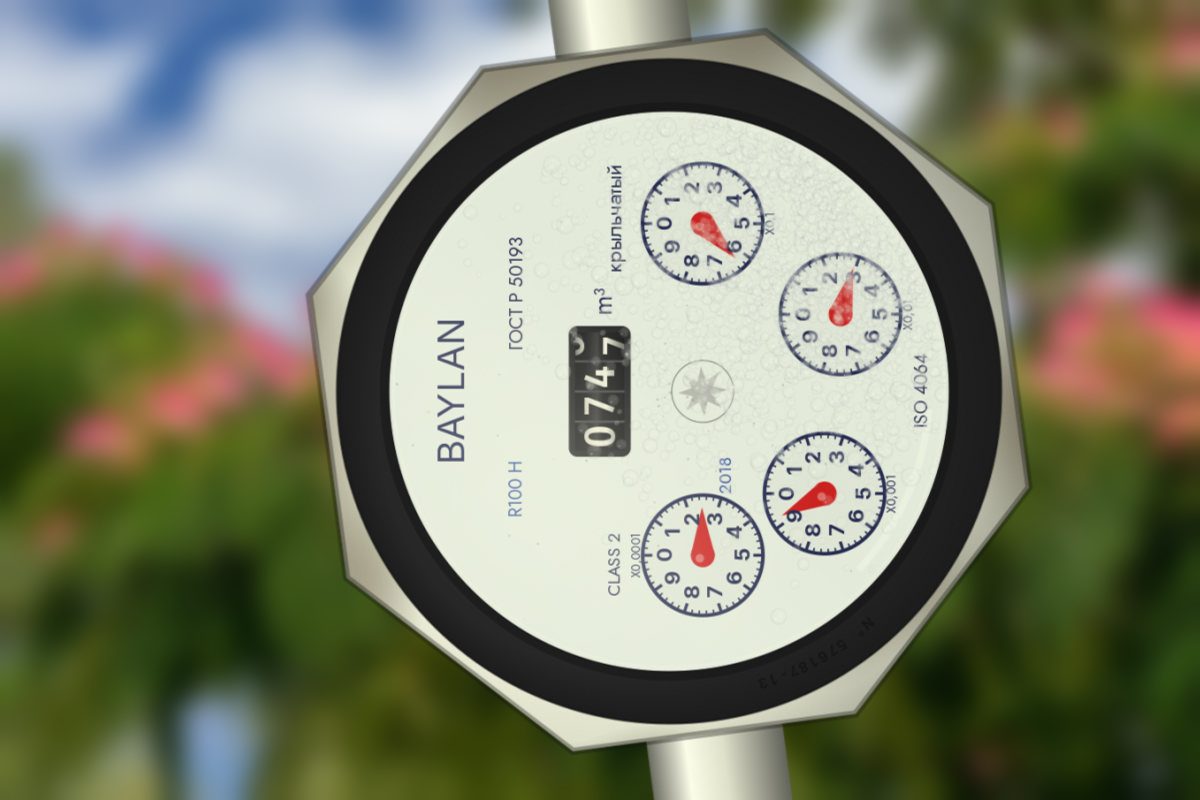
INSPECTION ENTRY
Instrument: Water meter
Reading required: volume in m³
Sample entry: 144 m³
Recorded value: 746.6292 m³
